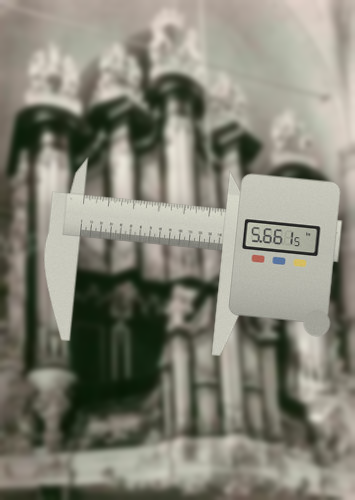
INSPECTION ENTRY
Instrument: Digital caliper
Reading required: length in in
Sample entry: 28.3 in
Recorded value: 5.6615 in
